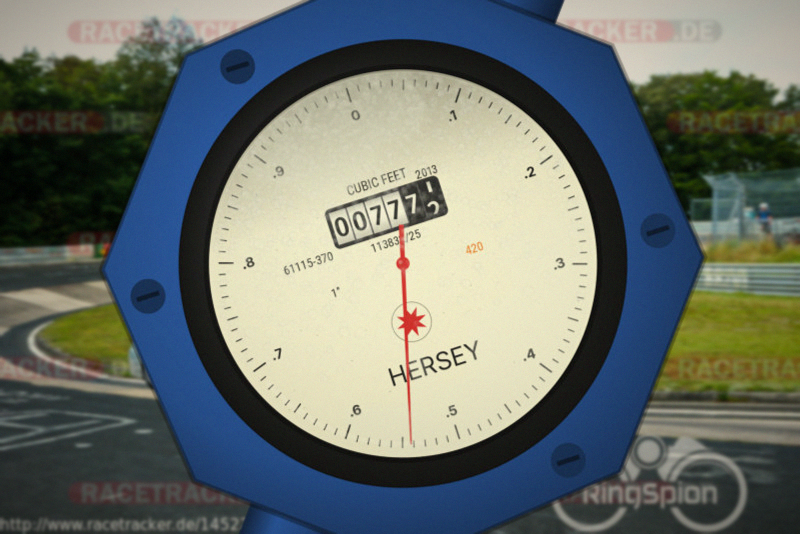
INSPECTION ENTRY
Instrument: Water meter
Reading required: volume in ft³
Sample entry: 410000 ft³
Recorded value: 7771.54 ft³
